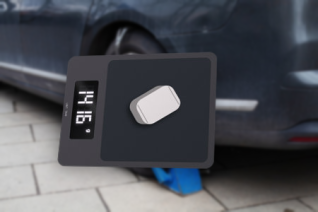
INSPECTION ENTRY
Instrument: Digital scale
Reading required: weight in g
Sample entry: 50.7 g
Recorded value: 1416 g
